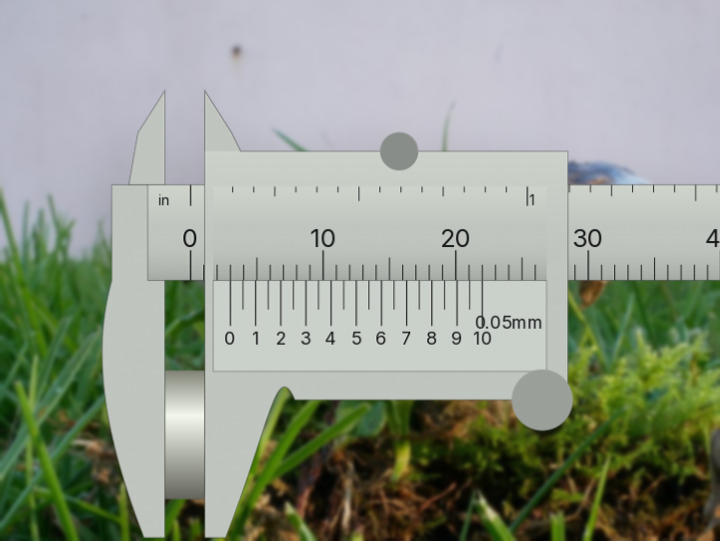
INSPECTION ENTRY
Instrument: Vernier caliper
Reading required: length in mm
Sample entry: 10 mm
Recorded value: 3.0 mm
